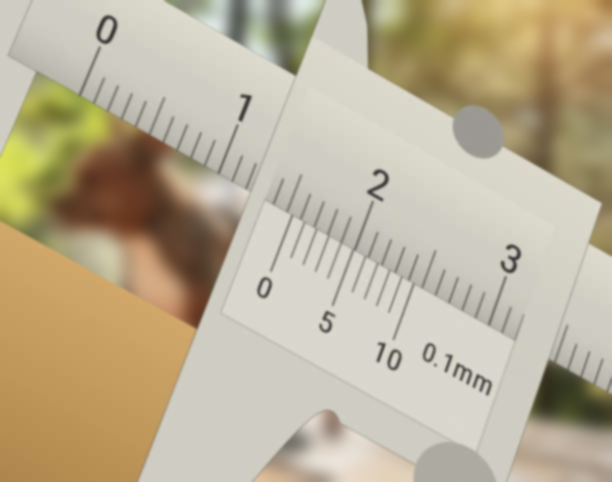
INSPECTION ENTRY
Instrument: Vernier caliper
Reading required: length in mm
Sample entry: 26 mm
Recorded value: 15.4 mm
